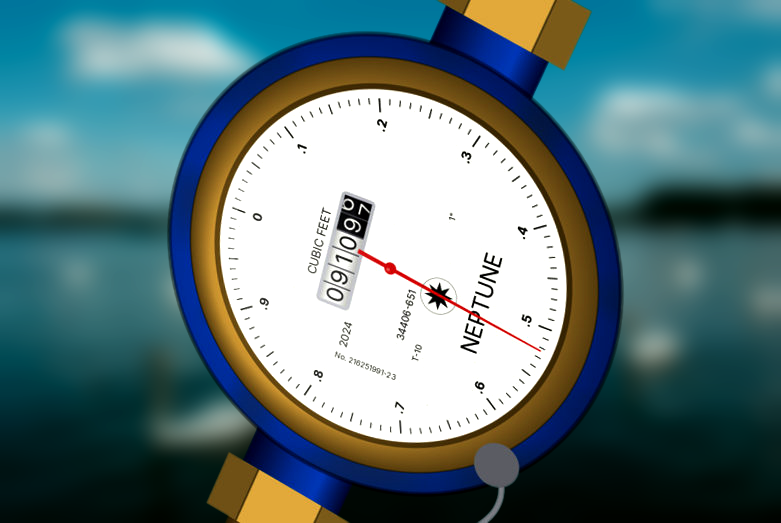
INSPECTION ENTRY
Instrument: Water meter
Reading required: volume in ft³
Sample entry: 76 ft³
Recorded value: 91096.52 ft³
